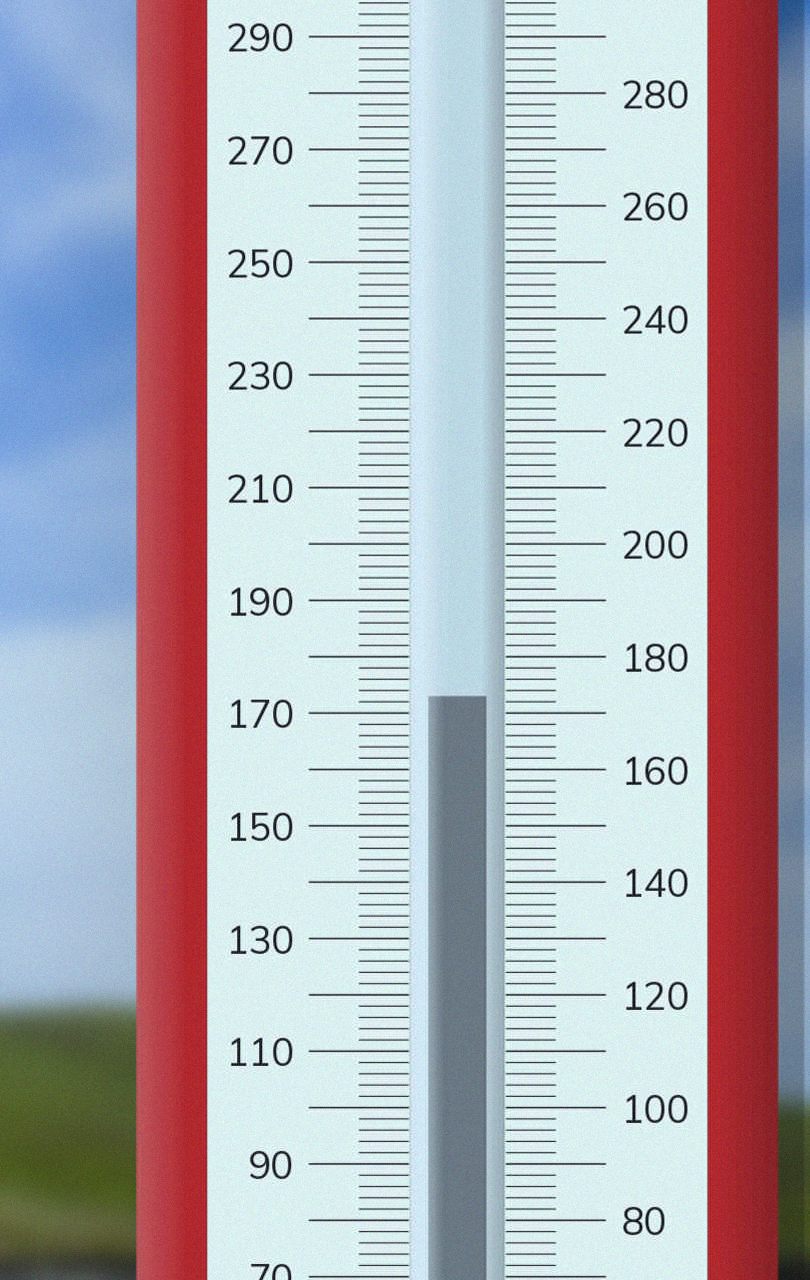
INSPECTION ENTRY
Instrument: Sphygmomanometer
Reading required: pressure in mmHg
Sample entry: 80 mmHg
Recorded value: 173 mmHg
